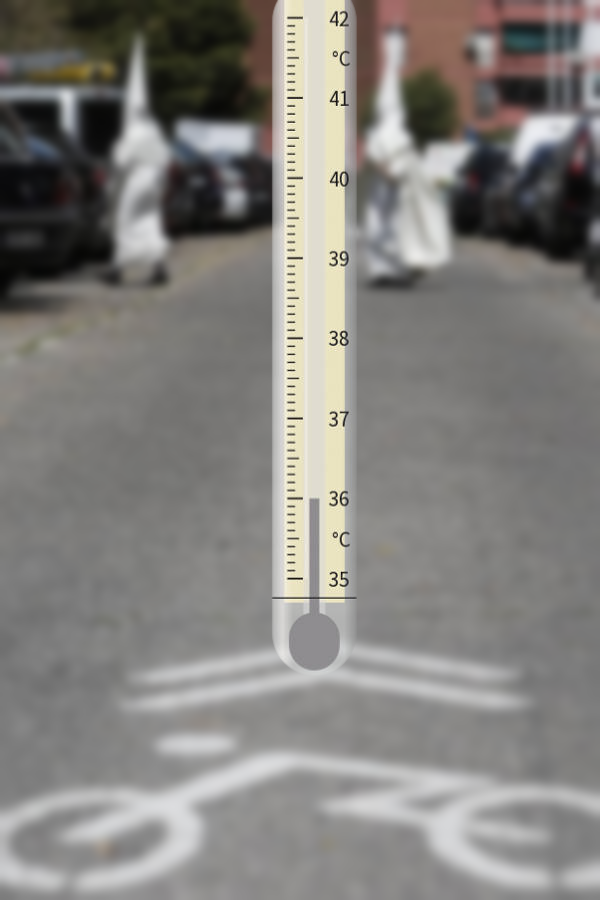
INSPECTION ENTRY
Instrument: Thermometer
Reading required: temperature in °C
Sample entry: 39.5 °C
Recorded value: 36 °C
